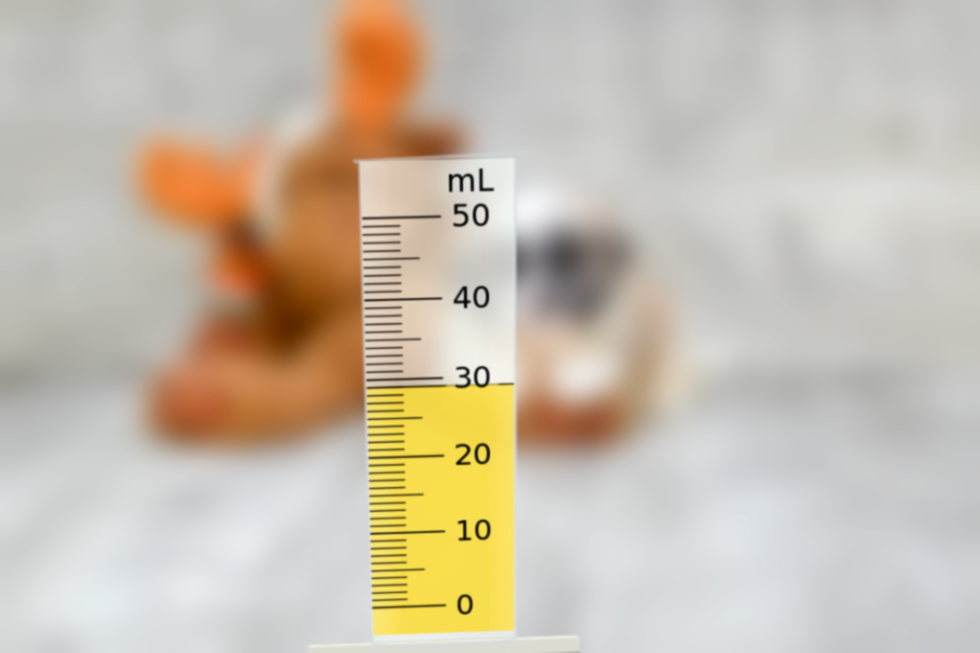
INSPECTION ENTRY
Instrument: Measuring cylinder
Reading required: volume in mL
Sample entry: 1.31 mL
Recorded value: 29 mL
